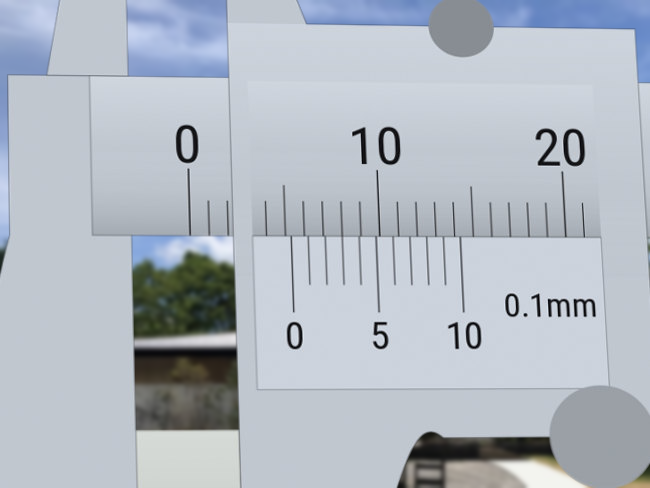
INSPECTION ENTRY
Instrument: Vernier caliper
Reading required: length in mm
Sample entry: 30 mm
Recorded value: 5.3 mm
